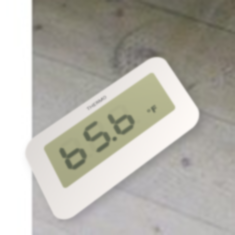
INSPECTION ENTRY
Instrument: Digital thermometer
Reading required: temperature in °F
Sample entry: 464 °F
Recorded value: 65.6 °F
